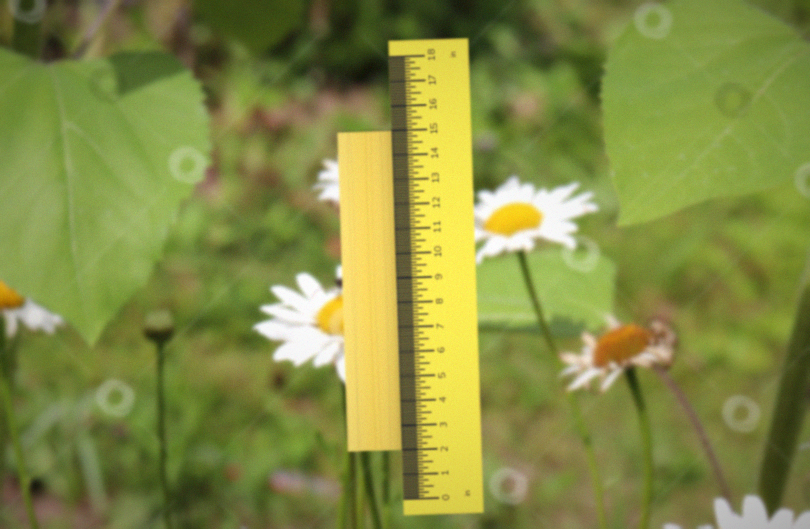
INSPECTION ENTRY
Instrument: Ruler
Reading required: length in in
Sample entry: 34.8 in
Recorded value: 13 in
